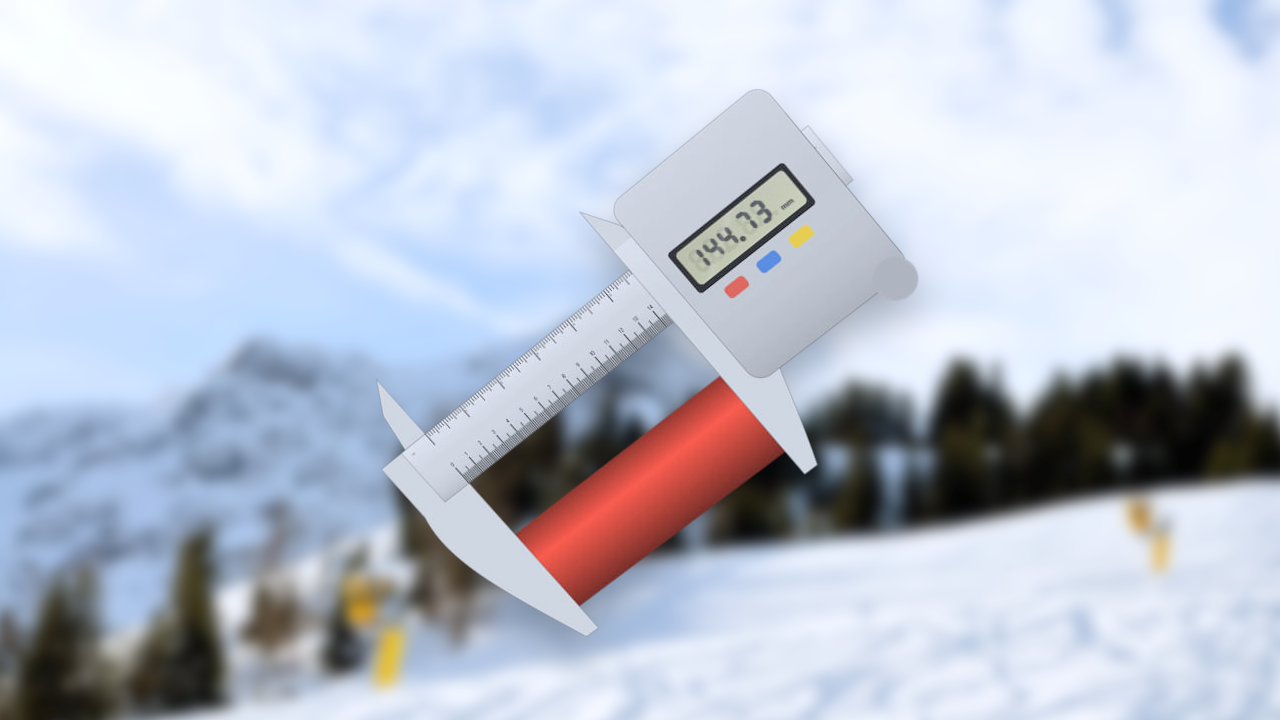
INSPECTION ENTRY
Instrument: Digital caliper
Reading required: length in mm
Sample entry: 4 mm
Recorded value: 144.73 mm
